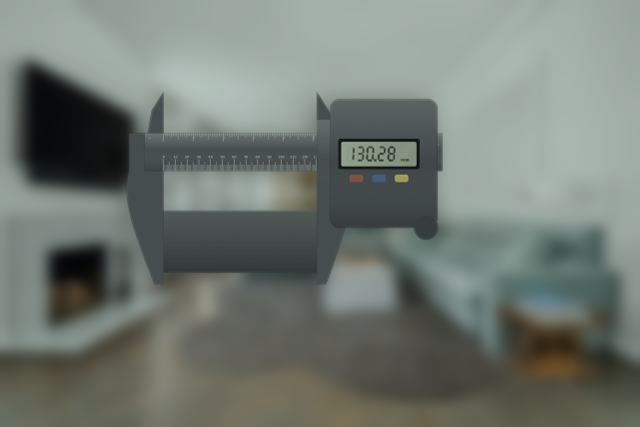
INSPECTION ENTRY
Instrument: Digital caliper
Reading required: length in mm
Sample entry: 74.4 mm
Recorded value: 130.28 mm
